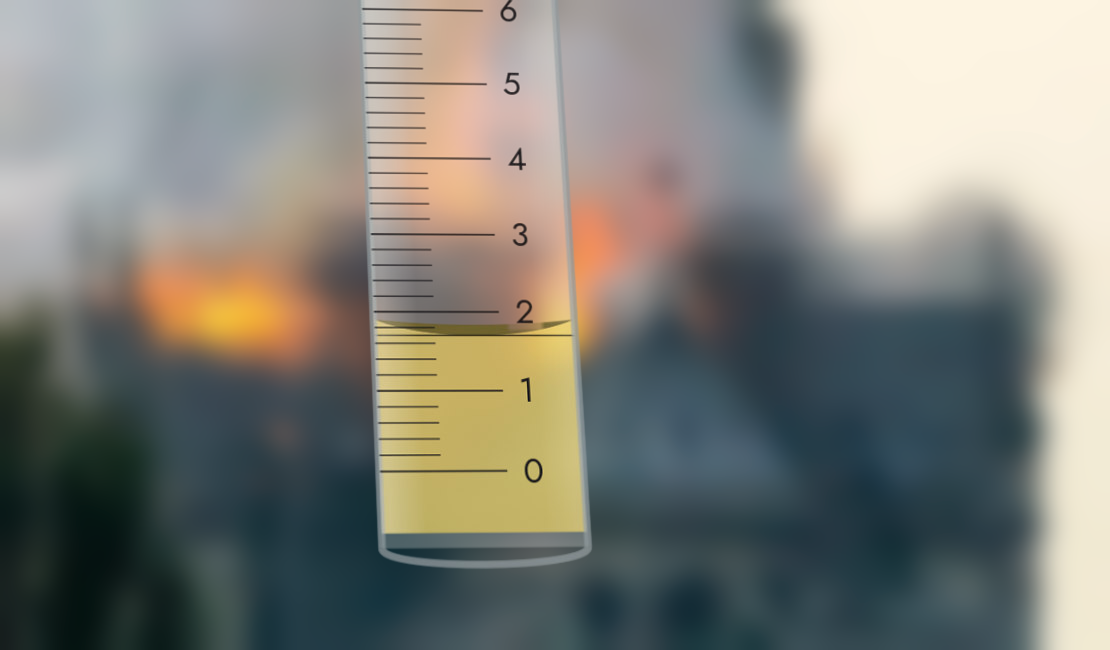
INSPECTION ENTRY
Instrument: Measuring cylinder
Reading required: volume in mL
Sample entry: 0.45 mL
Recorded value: 1.7 mL
